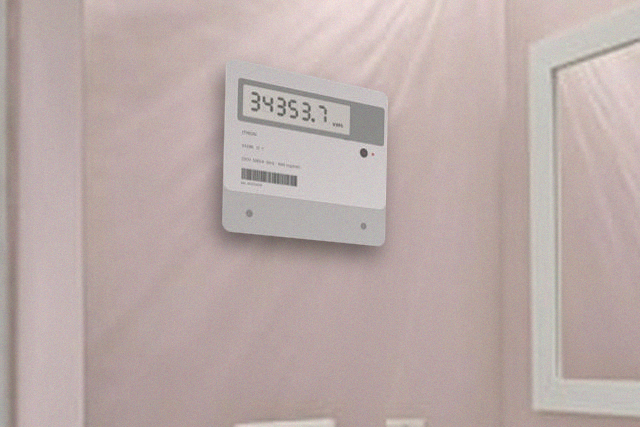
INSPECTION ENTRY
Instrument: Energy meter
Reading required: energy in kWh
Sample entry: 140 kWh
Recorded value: 34353.7 kWh
